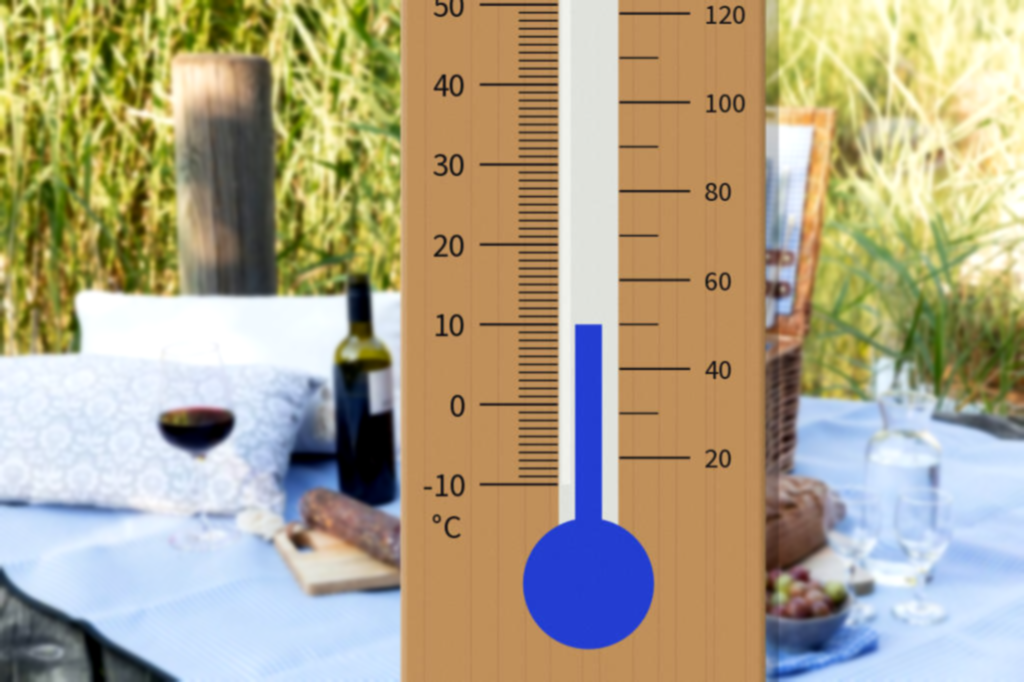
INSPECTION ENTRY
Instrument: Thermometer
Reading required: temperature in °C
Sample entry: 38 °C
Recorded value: 10 °C
